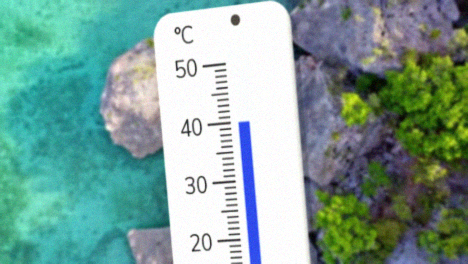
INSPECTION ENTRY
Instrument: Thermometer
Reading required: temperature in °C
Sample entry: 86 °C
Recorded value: 40 °C
